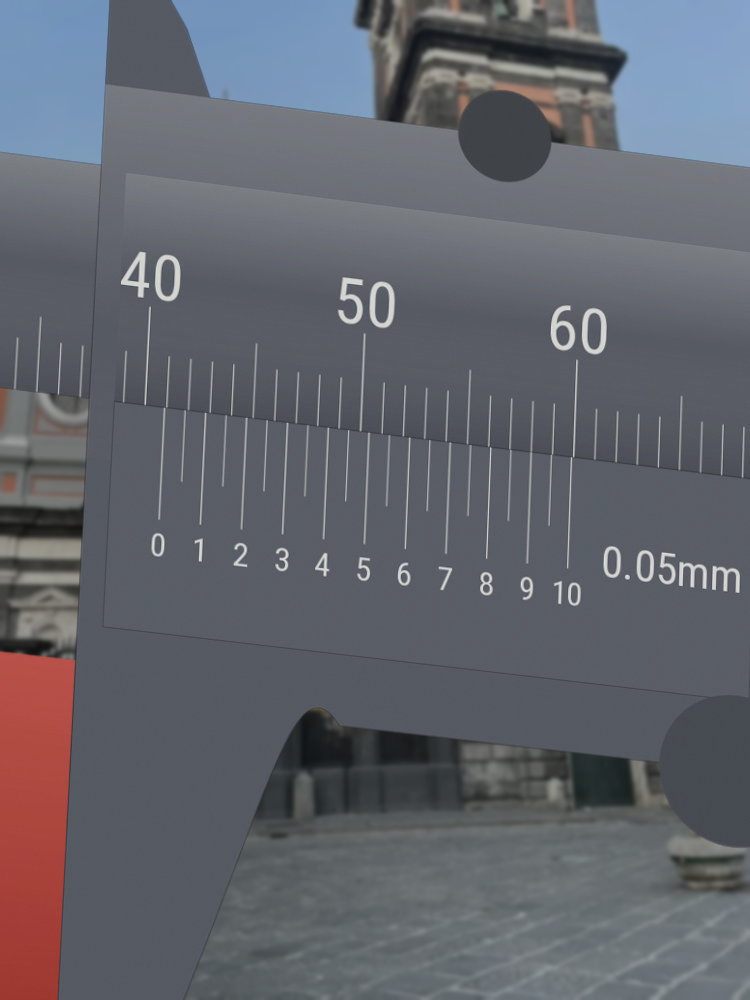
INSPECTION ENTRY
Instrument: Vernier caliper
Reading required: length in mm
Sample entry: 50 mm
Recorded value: 40.9 mm
